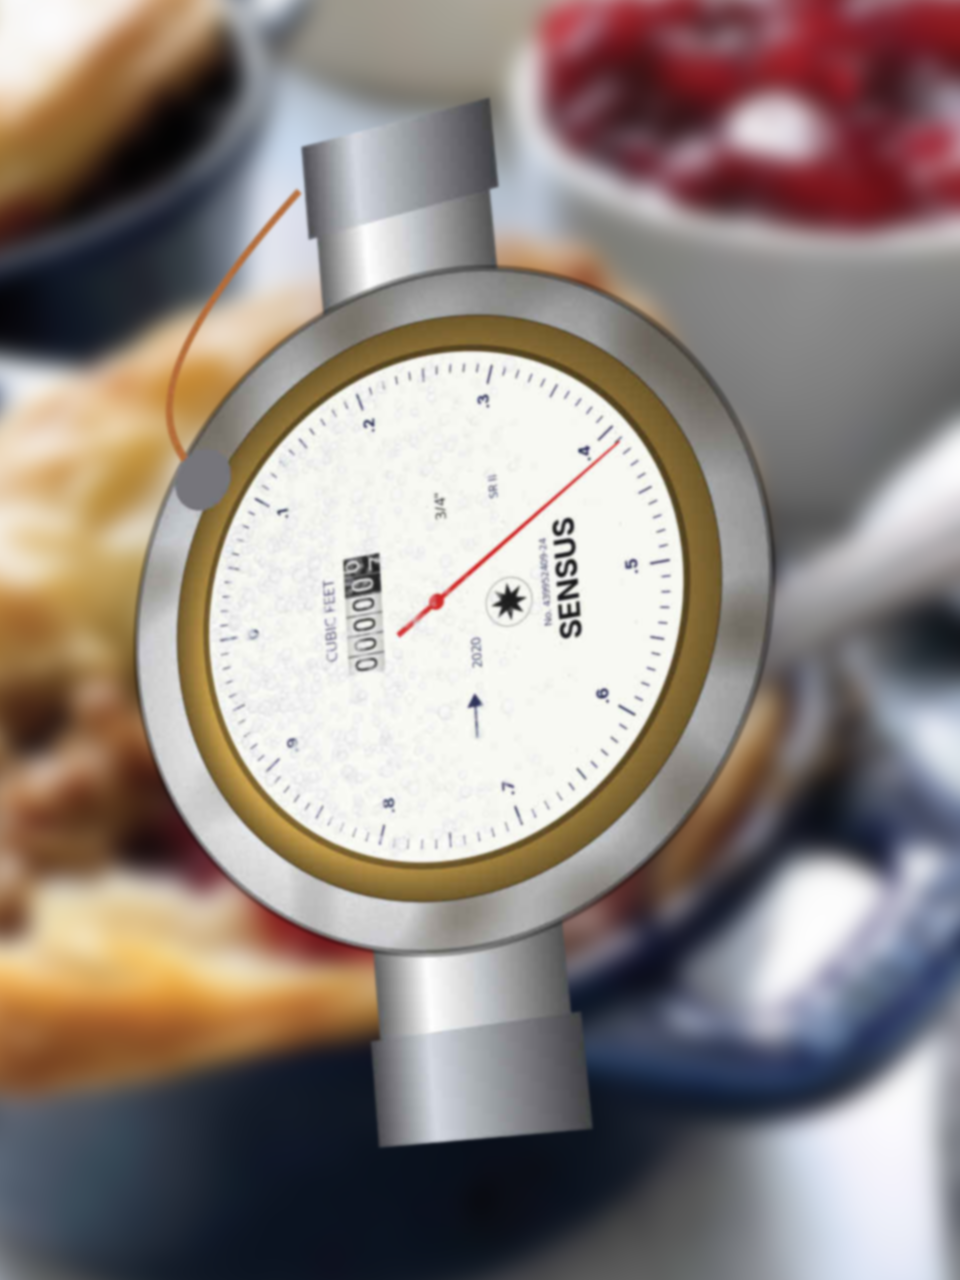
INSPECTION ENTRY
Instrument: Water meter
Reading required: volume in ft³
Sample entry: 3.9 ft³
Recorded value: 6.41 ft³
